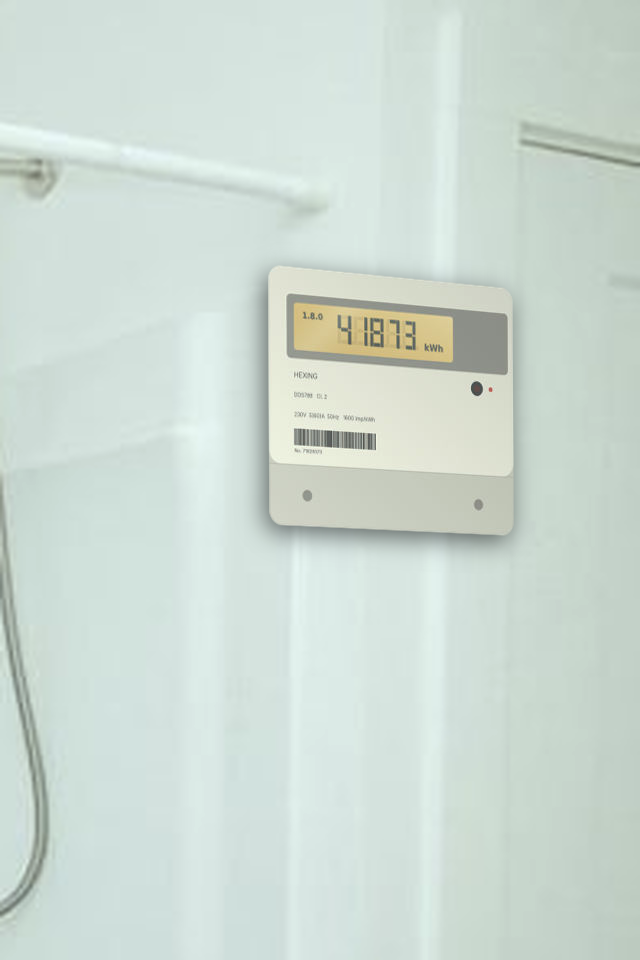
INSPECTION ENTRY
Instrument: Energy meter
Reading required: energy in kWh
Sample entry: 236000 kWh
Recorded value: 41873 kWh
